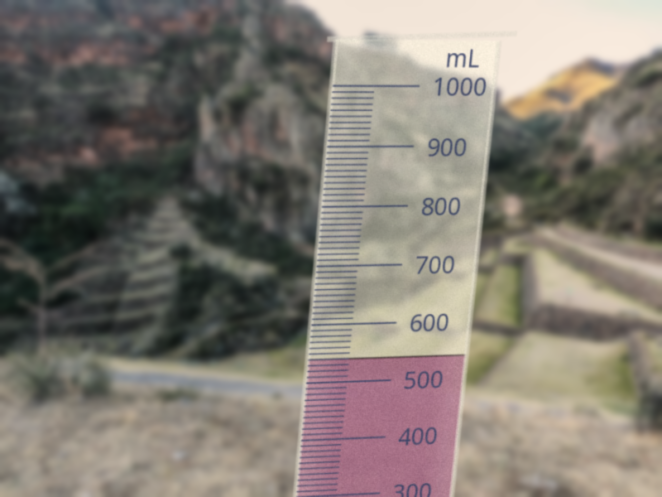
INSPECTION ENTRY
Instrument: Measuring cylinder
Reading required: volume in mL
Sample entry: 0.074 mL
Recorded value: 540 mL
